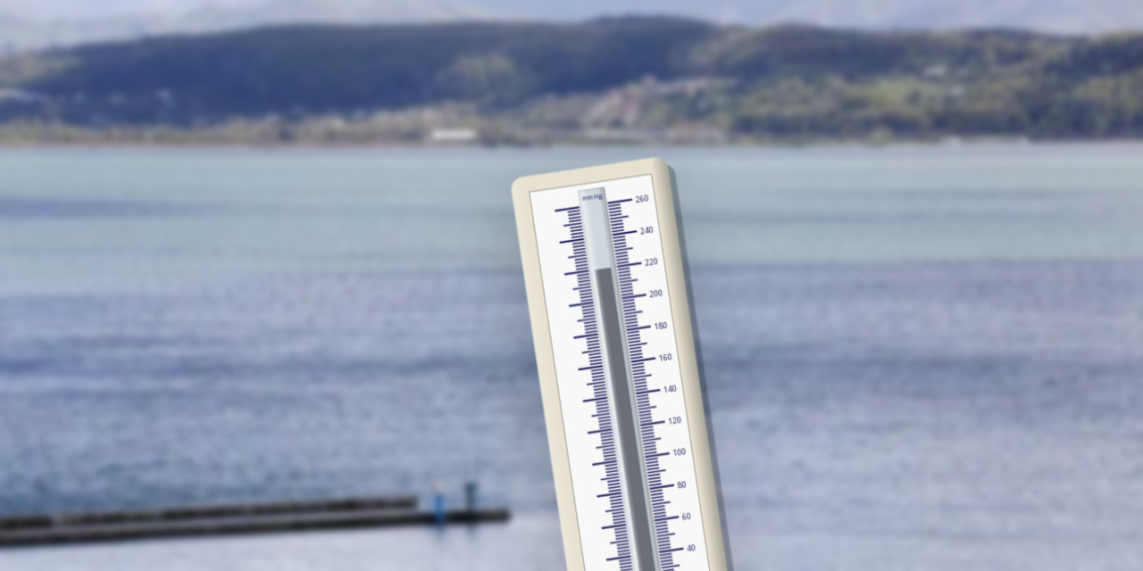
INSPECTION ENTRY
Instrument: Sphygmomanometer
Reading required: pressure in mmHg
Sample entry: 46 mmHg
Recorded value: 220 mmHg
